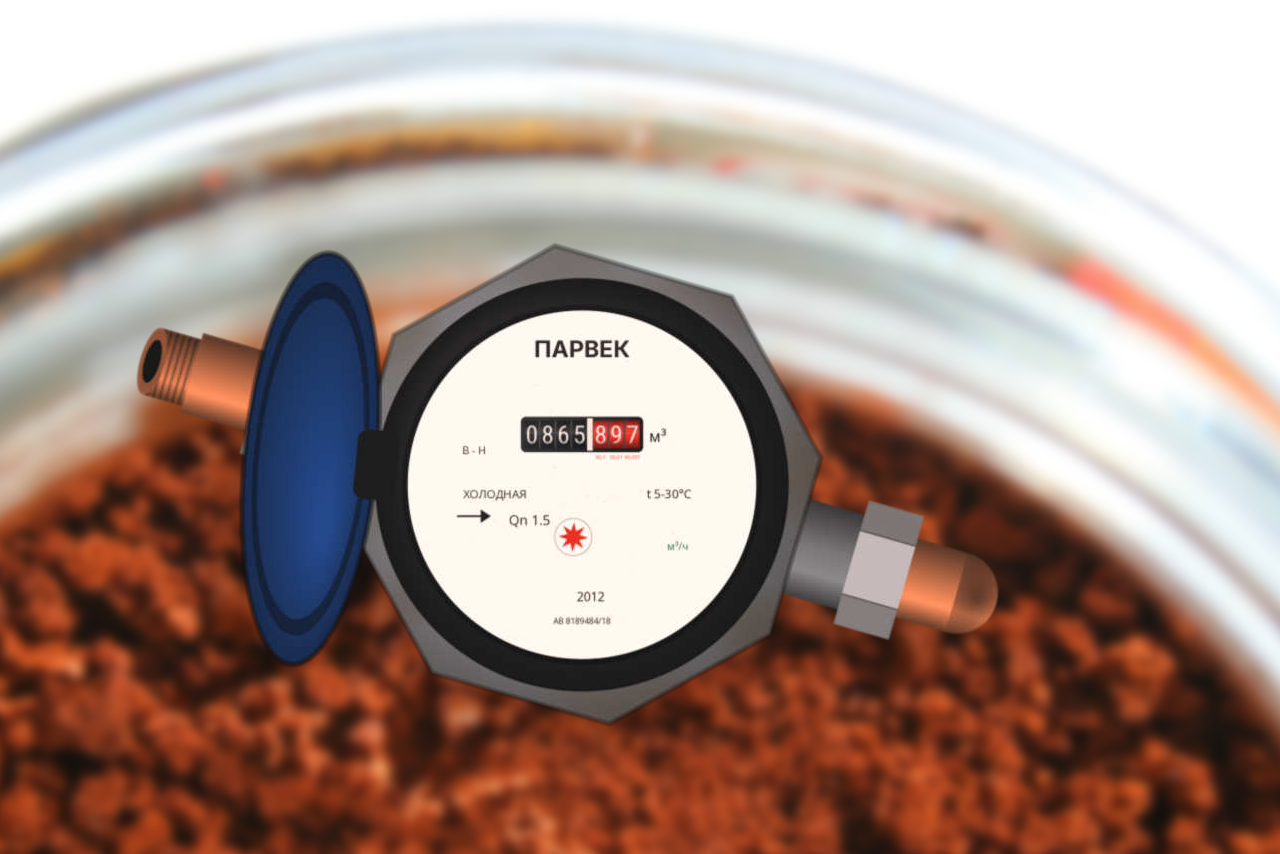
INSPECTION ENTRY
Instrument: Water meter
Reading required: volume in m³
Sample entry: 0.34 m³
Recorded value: 865.897 m³
